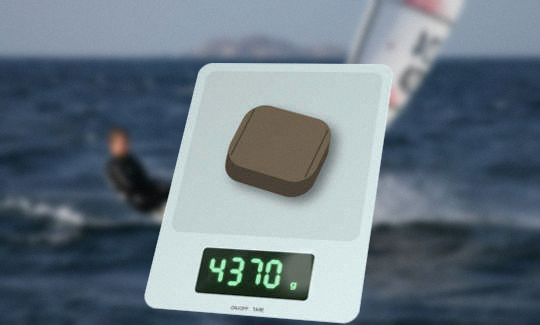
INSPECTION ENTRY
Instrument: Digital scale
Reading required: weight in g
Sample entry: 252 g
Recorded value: 4370 g
